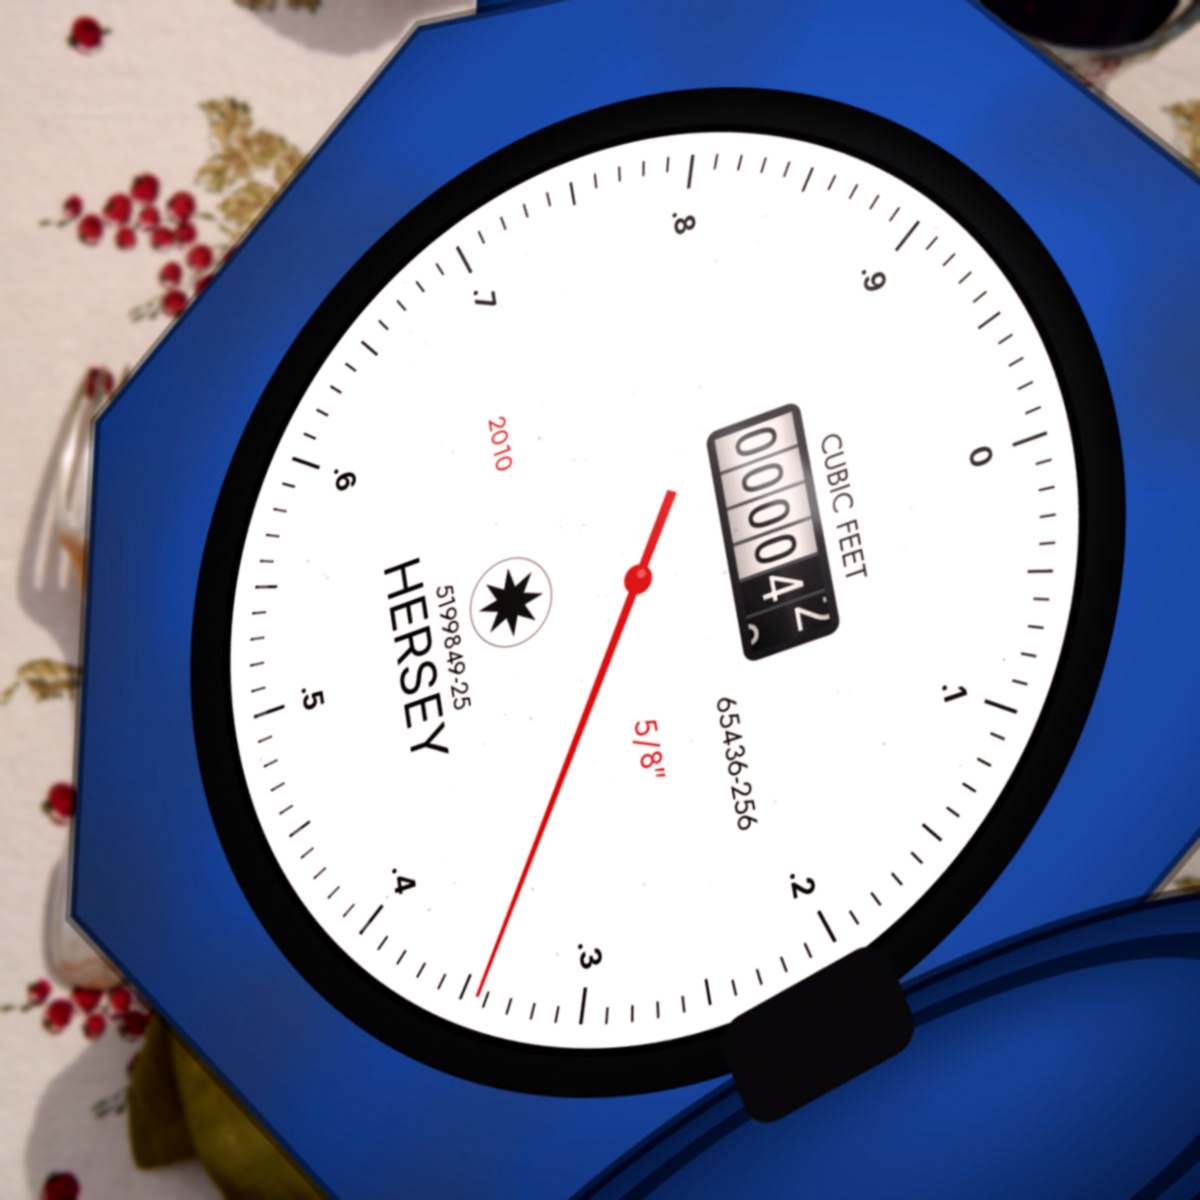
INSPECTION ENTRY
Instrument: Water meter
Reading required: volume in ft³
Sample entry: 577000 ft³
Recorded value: 42.34 ft³
